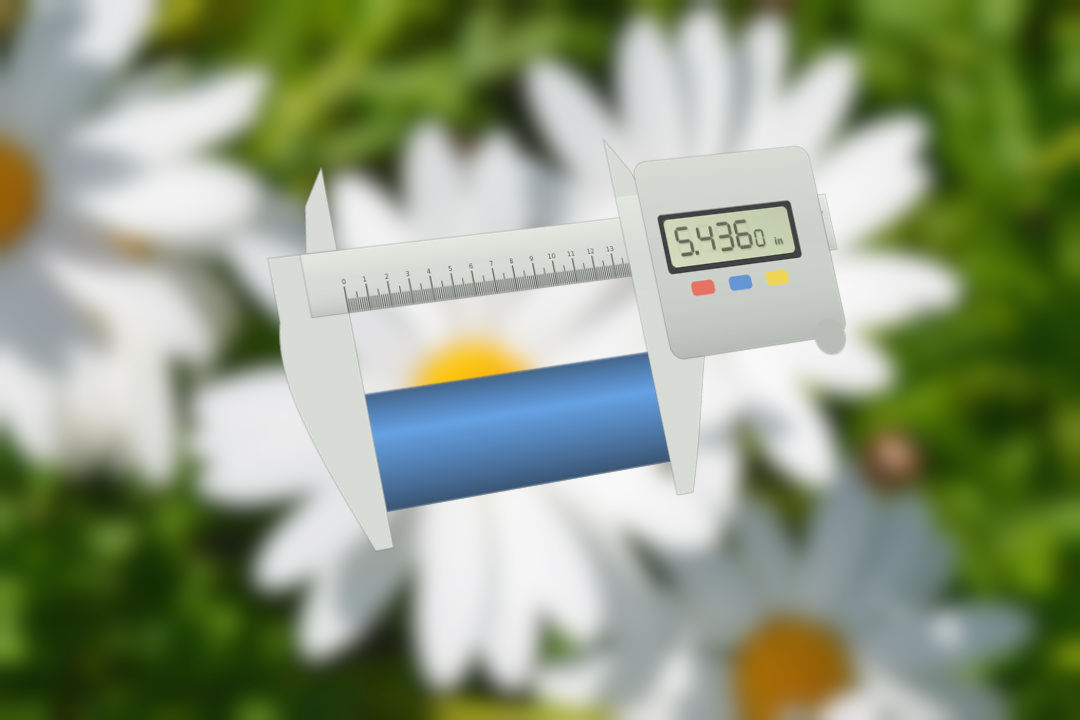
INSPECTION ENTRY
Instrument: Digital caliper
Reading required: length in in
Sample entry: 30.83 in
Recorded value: 5.4360 in
